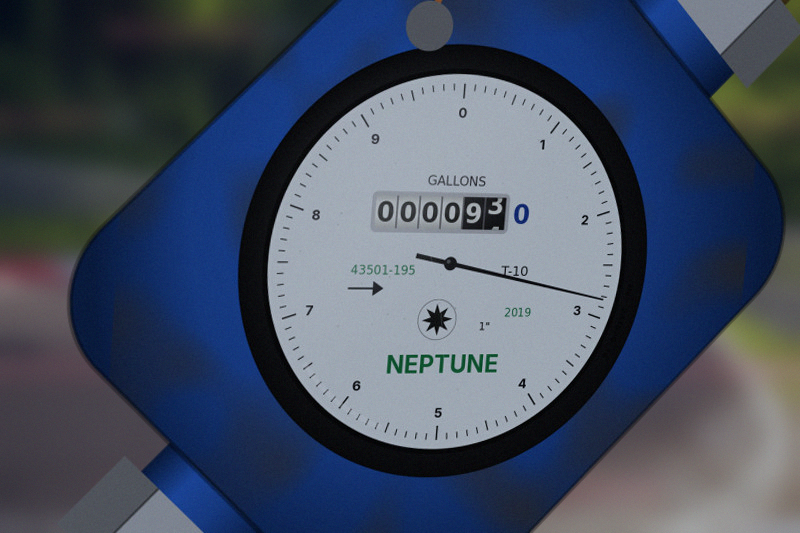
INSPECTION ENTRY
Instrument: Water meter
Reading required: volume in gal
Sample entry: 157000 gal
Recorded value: 932.8 gal
